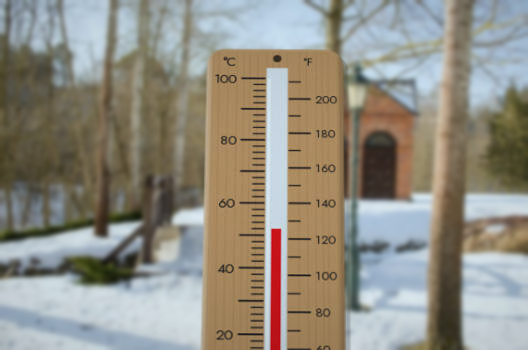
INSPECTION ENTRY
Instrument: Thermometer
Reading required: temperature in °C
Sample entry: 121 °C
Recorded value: 52 °C
